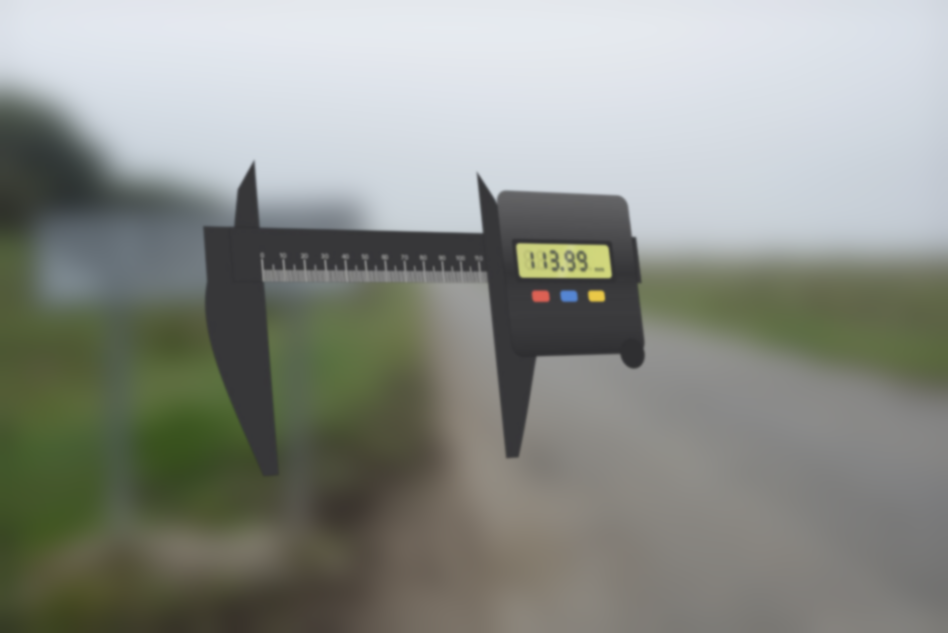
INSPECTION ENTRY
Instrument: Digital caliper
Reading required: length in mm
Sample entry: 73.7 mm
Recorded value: 113.99 mm
